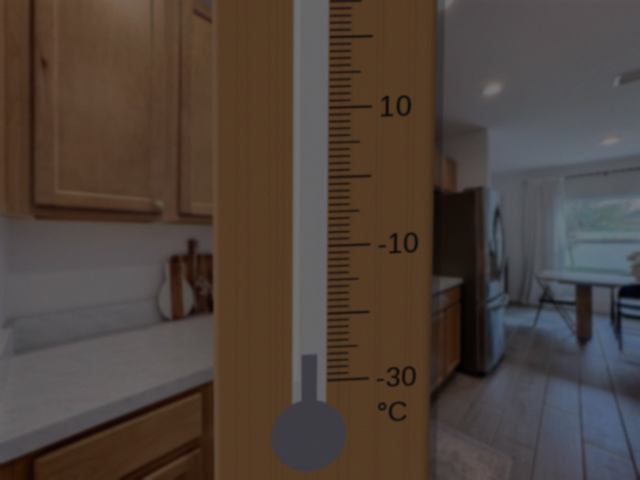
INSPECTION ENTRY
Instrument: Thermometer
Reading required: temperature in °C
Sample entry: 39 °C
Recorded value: -26 °C
